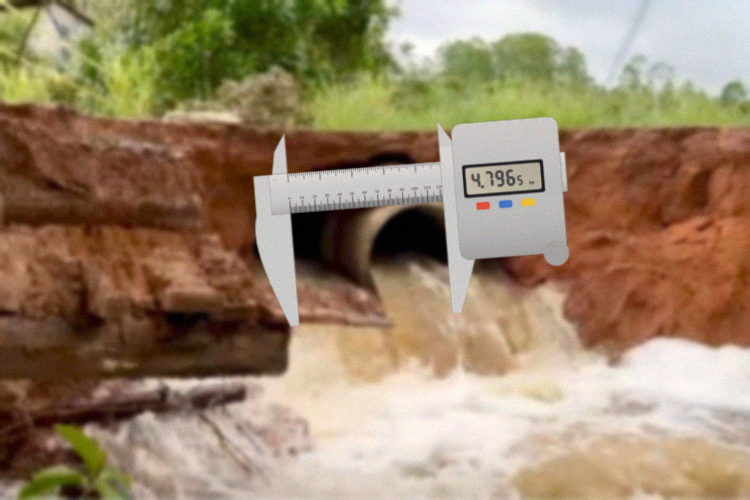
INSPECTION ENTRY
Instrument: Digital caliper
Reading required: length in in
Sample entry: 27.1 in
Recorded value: 4.7965 in
